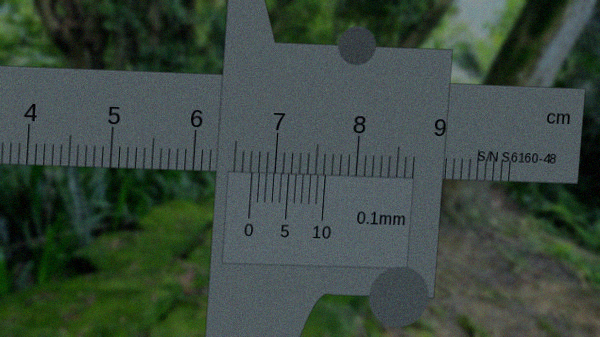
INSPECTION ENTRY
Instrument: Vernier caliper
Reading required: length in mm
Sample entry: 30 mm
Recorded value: 67.2 mm
